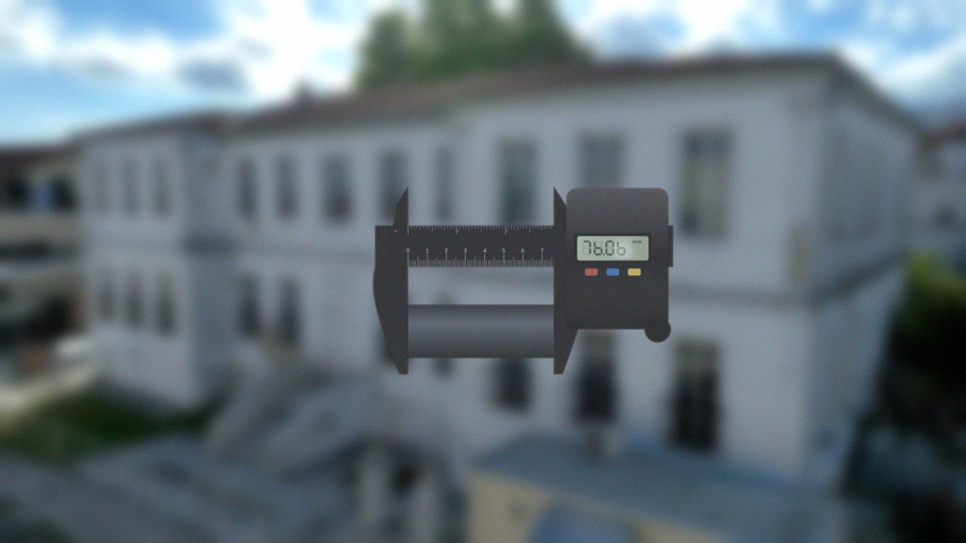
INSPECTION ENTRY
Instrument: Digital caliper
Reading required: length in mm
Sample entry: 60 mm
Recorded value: 76.06 mm
